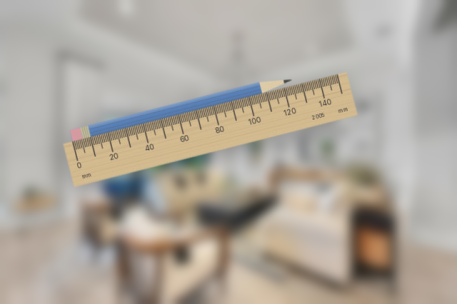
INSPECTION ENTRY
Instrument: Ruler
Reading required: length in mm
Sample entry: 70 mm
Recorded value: 125 mm
